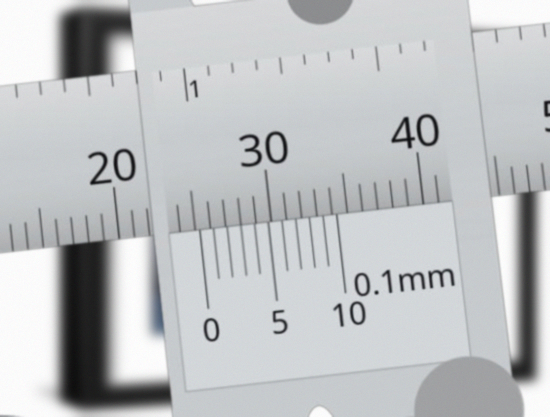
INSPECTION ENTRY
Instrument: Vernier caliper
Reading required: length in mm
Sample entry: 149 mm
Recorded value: 25.3 mm
